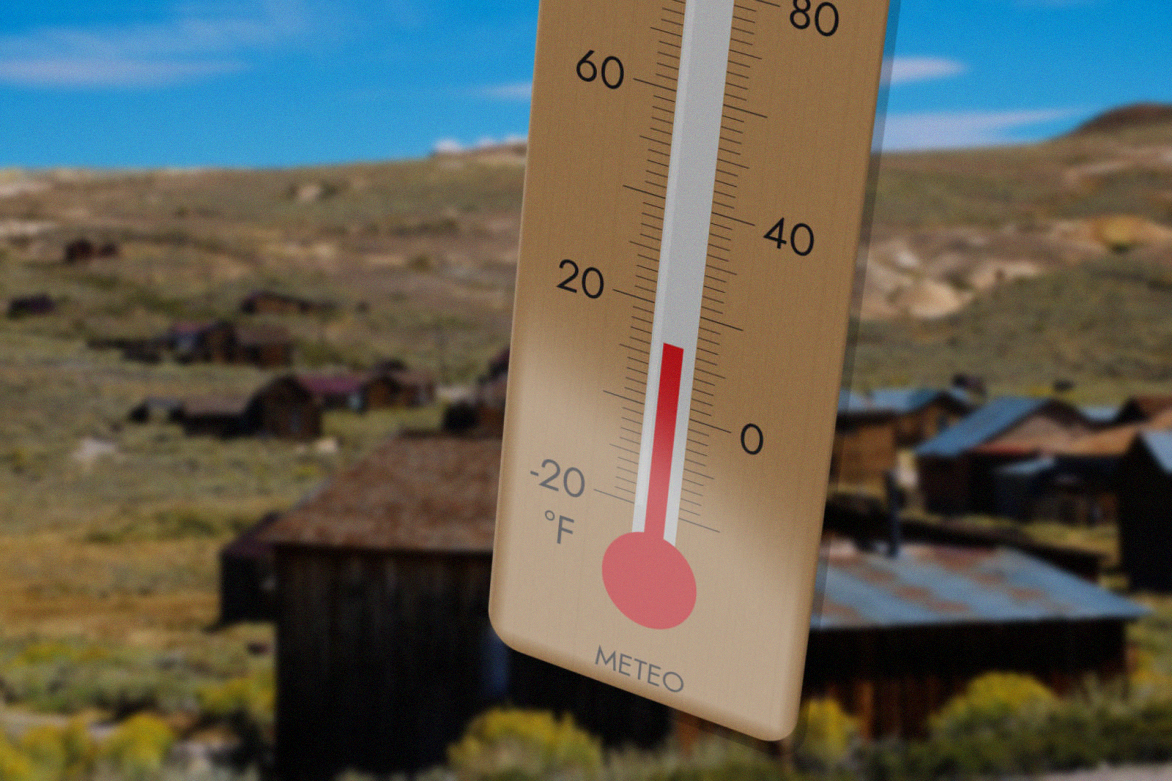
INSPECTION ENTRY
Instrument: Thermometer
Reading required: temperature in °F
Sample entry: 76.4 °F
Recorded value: 13 °F
